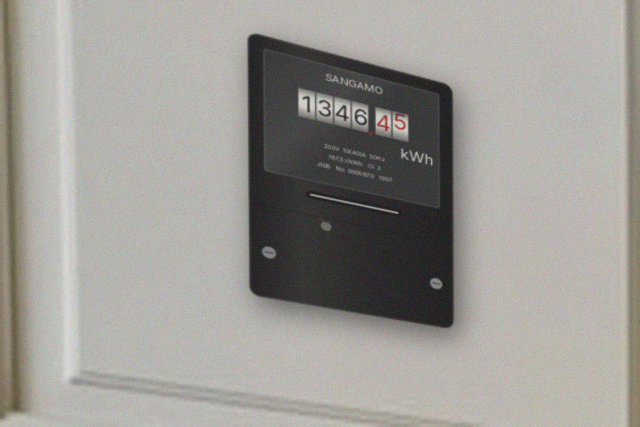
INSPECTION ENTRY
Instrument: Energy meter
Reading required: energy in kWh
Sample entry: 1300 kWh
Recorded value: 1346.45 kWh
